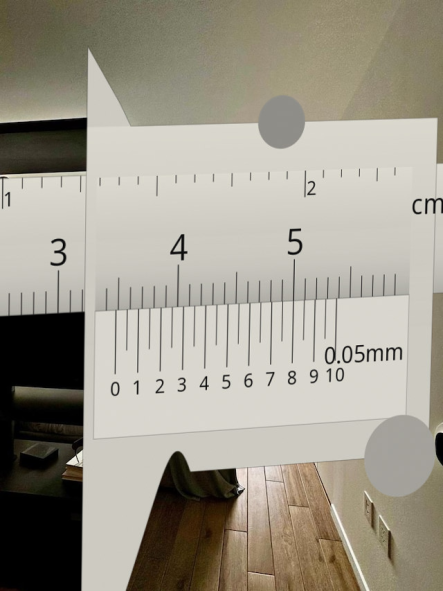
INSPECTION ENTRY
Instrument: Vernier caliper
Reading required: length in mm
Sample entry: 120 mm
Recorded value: 34.8 mm
